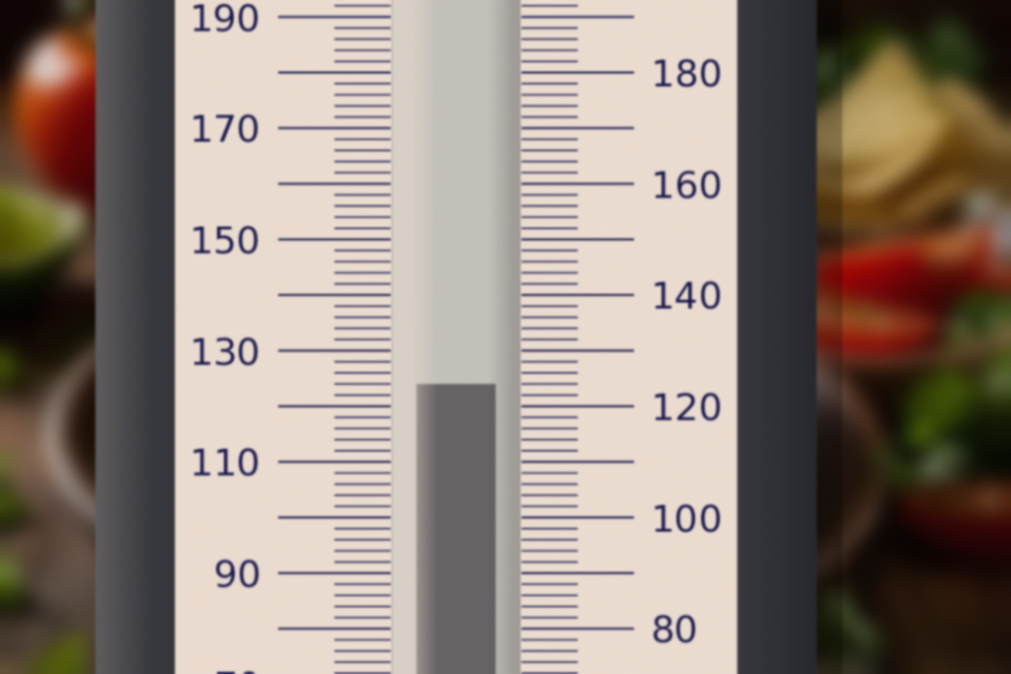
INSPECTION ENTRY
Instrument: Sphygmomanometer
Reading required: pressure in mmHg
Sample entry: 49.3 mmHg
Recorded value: 124 mmHg
